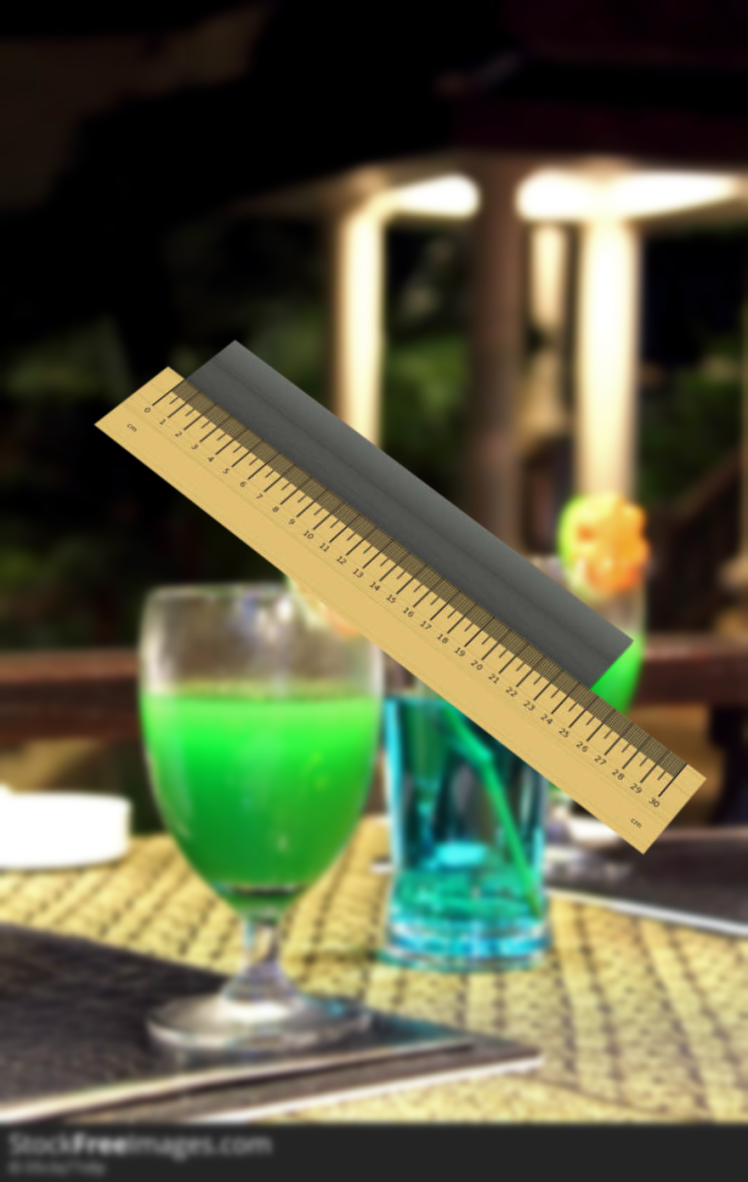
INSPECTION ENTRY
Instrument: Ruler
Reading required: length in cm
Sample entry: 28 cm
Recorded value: 24.5 cm
